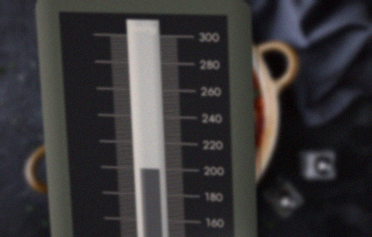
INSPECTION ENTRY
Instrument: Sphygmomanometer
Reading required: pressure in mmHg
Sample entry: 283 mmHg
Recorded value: 200 mmHg
